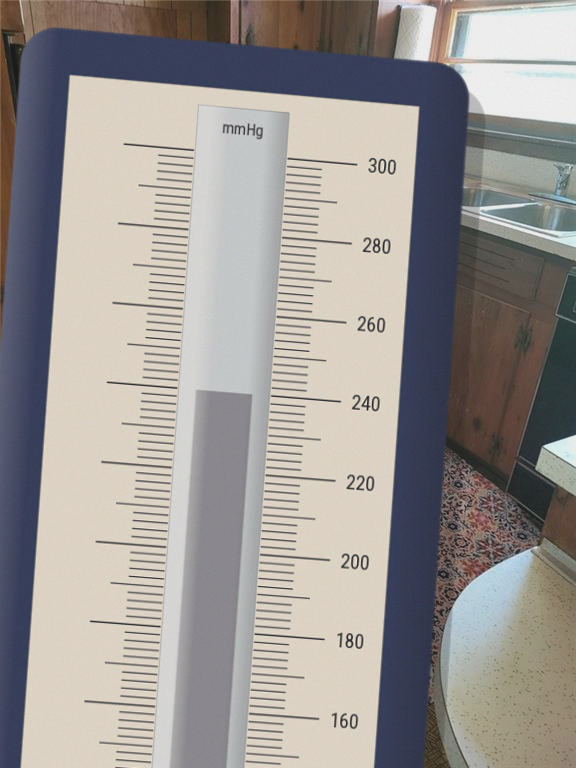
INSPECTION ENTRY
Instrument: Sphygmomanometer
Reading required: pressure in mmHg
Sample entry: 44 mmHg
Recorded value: 240 mmHg
